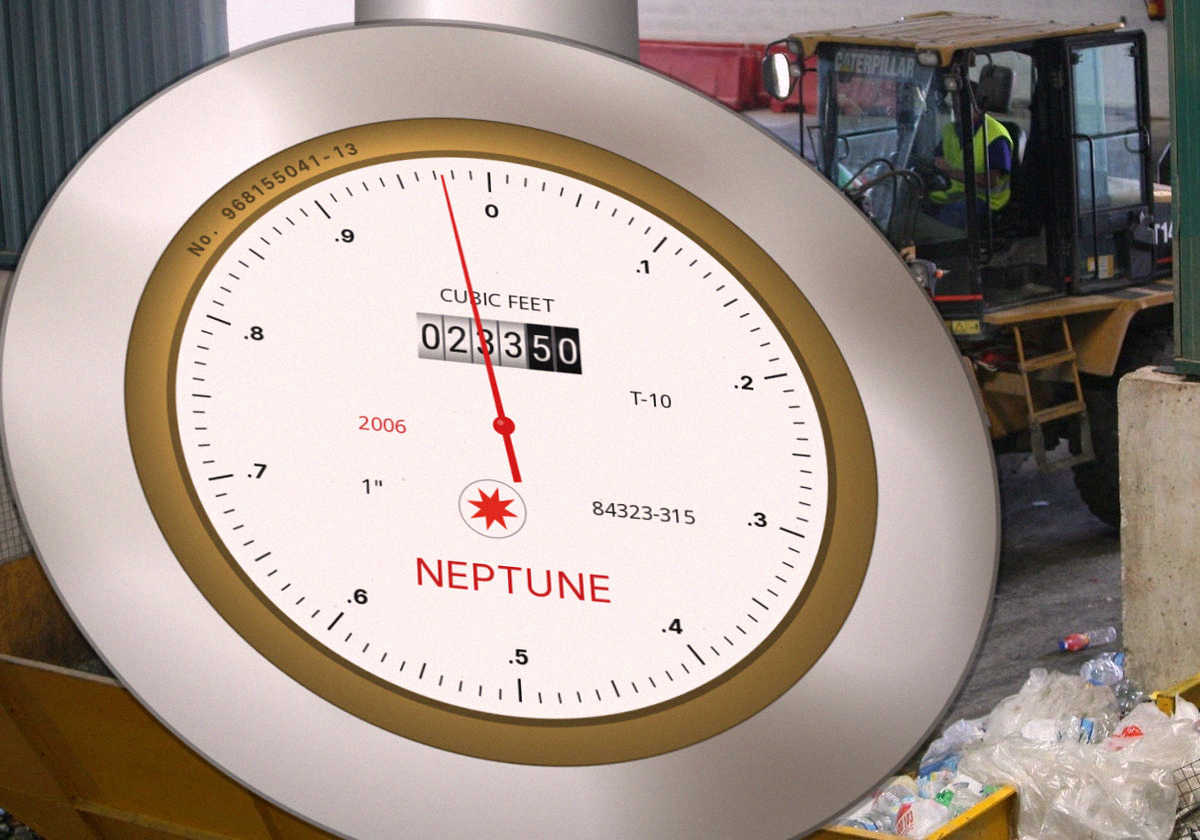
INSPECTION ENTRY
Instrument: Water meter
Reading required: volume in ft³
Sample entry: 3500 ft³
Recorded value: 23349.97 ft³
